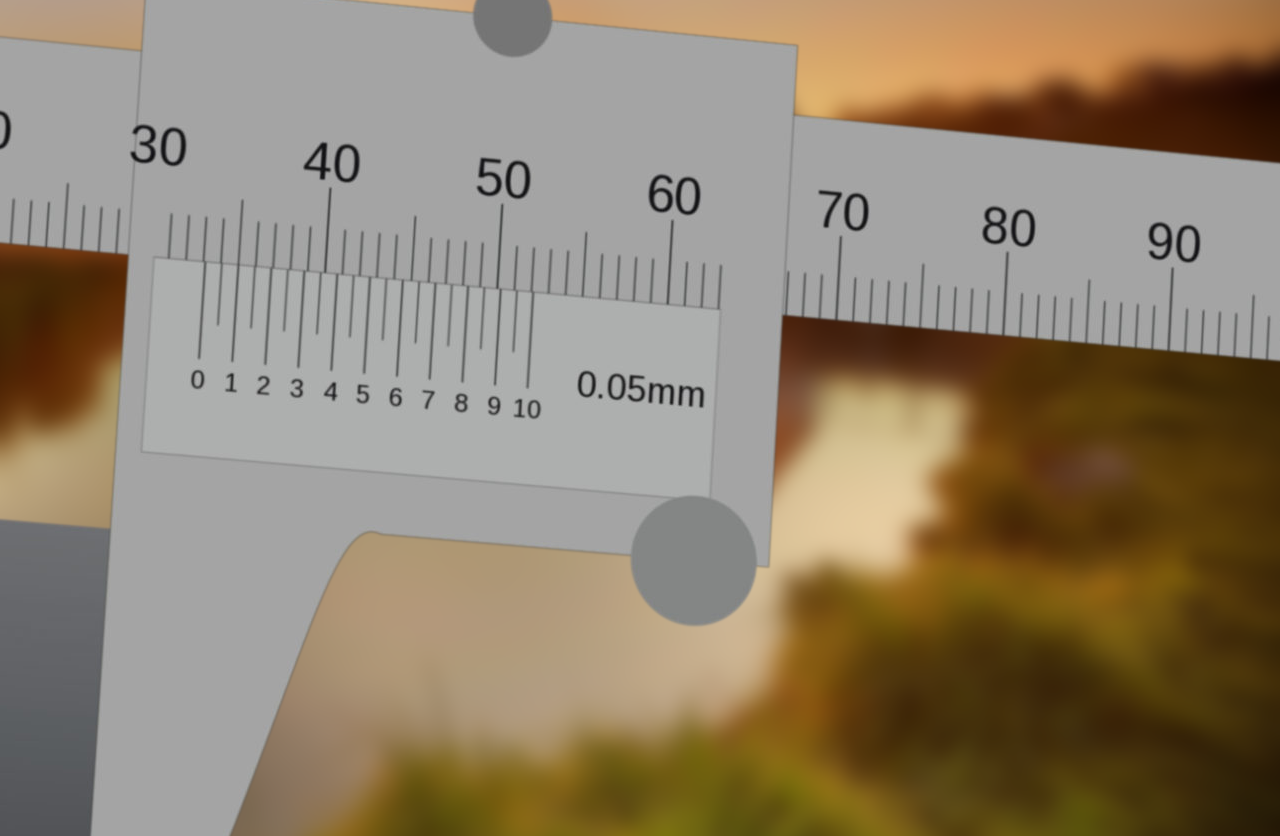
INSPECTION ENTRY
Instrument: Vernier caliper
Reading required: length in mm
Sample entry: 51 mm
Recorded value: 33.1 mm
